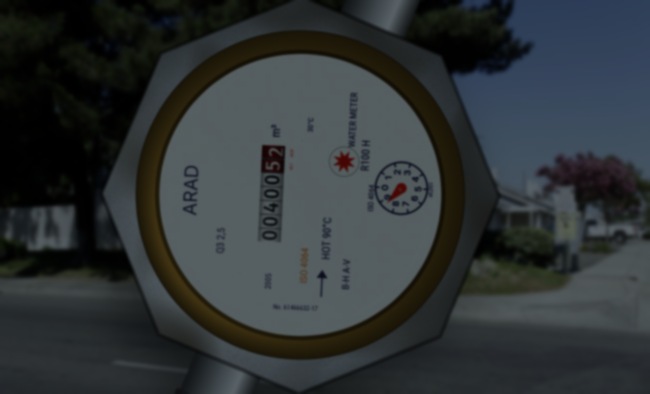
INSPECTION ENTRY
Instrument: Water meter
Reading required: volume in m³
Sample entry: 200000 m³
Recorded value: 400.518 m³
